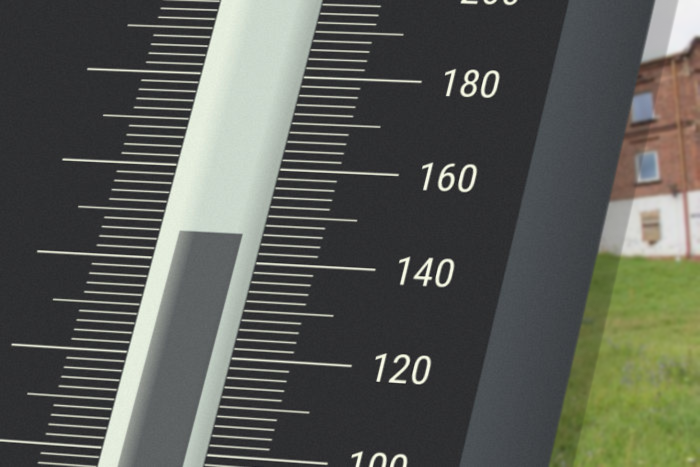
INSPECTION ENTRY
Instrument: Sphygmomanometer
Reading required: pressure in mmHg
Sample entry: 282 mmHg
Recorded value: 146 mmHg
